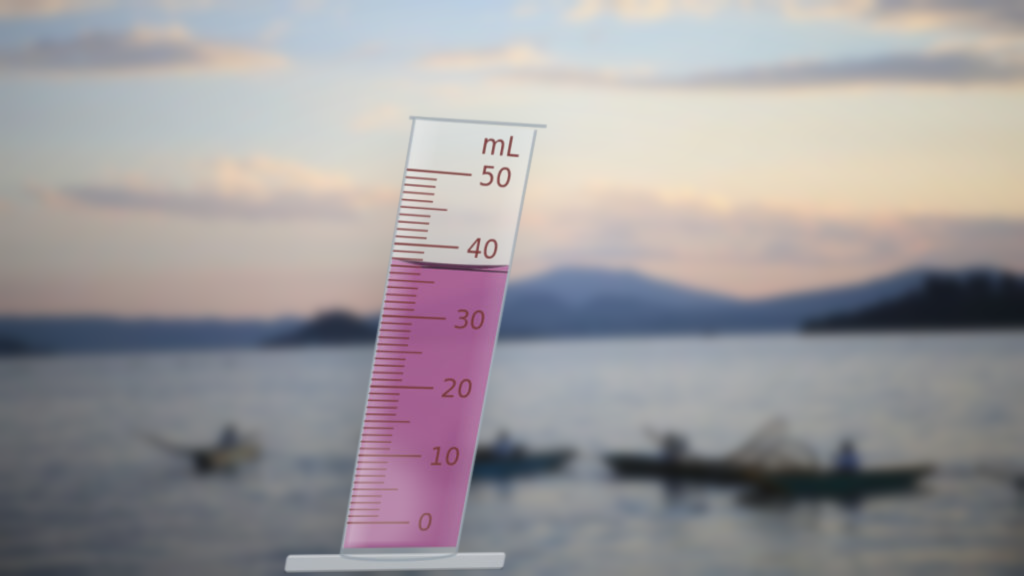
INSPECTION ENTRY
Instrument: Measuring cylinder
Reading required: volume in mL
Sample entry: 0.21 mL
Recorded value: 37 mL
